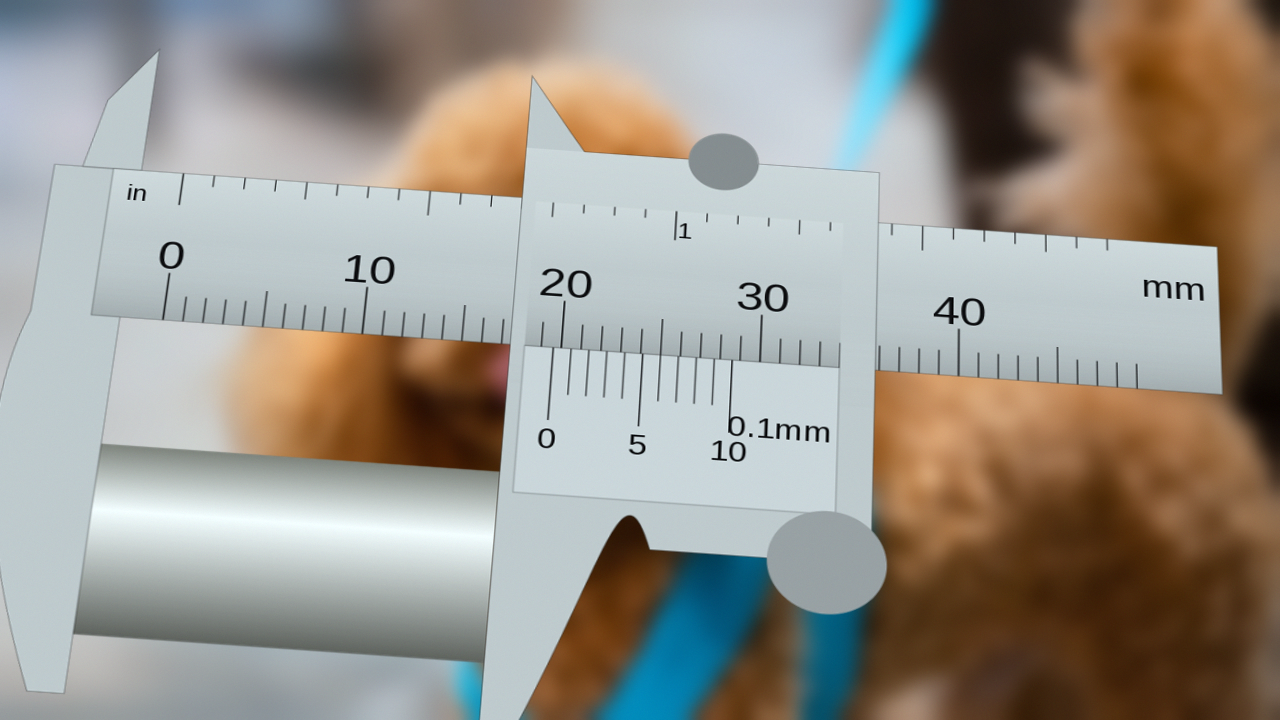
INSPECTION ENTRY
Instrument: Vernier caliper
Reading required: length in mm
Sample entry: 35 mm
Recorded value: 19.6 mm
